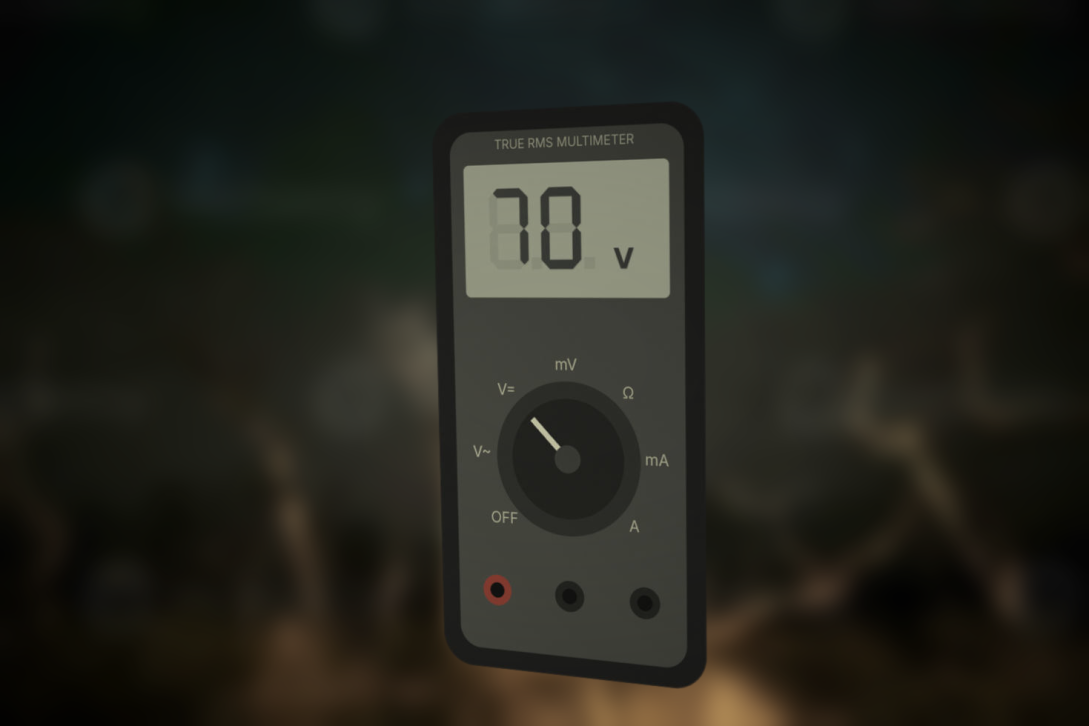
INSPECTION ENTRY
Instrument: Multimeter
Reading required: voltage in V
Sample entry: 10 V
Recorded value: 70 V
